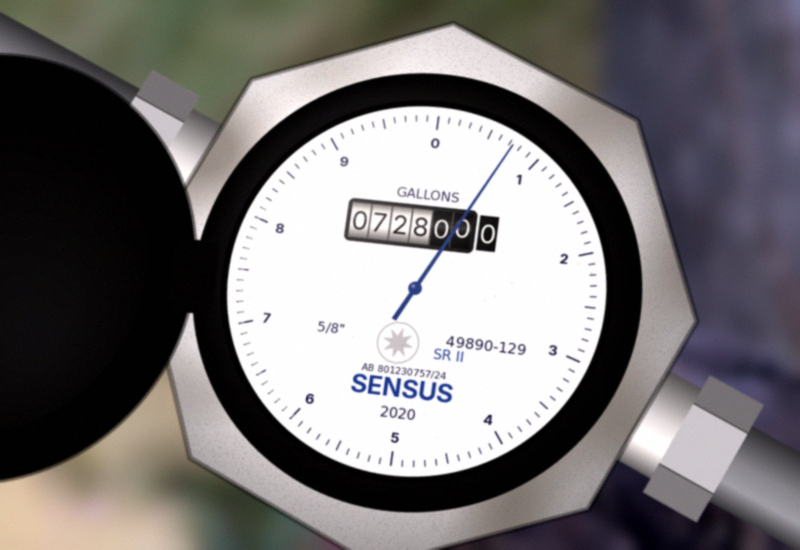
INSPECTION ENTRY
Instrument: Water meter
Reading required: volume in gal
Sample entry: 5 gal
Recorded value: 728000.7 gal
